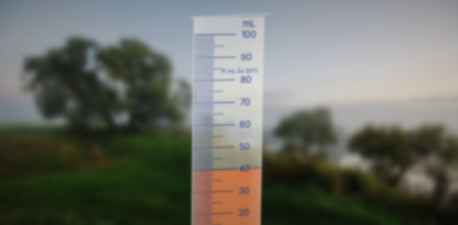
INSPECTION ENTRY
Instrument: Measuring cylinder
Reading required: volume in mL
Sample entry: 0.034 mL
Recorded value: 40 mL
